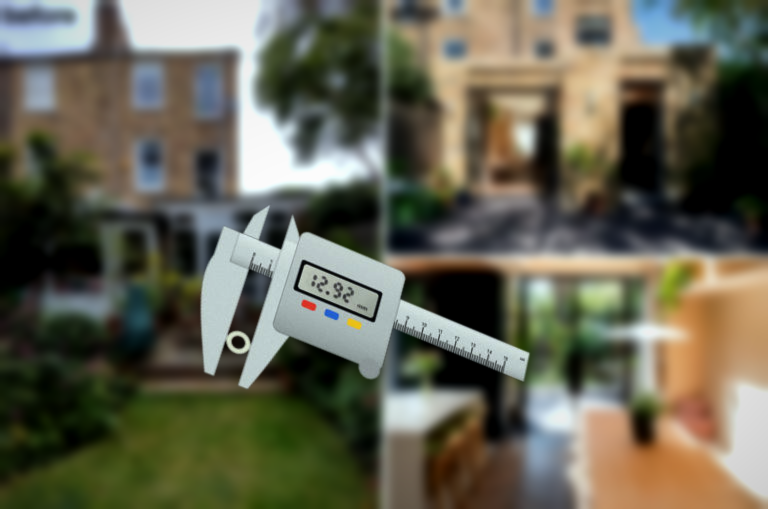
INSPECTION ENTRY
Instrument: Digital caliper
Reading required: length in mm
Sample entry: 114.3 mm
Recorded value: 12.92 mm
